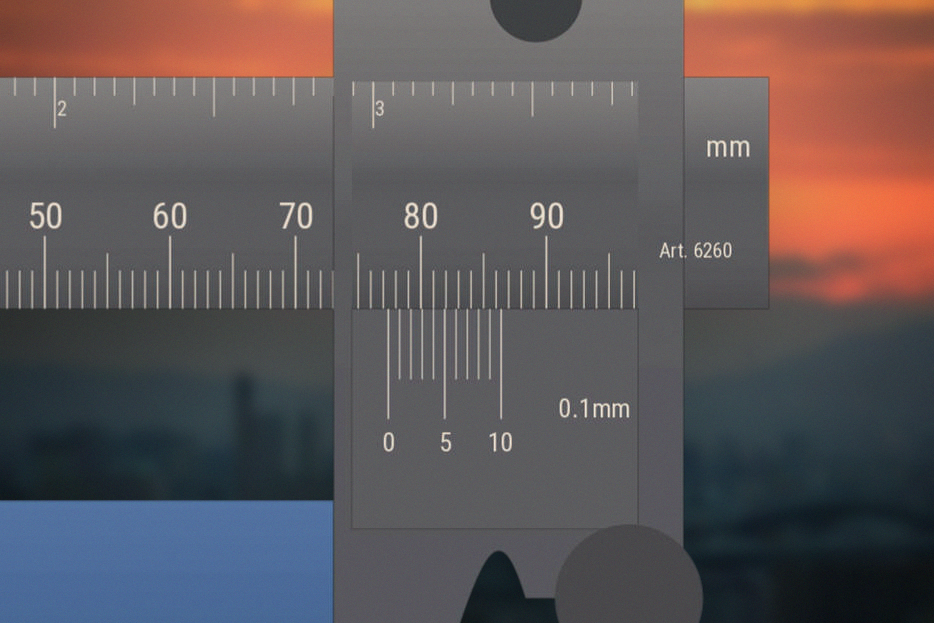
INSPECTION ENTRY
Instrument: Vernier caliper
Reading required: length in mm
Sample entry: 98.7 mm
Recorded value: 77.4 mm
